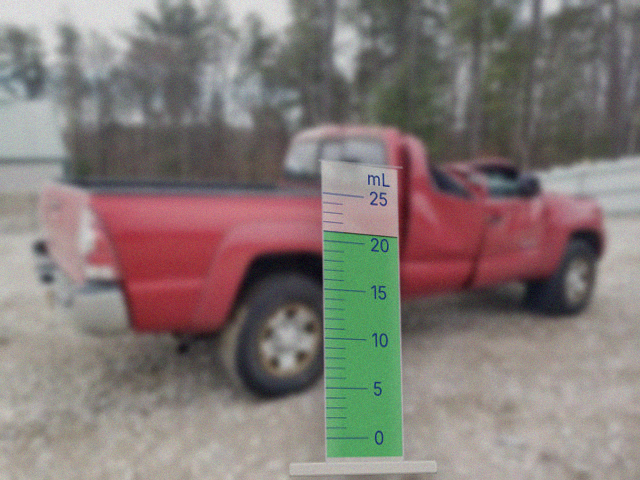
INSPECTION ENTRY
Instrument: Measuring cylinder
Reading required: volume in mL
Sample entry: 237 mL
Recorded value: 21 mL
